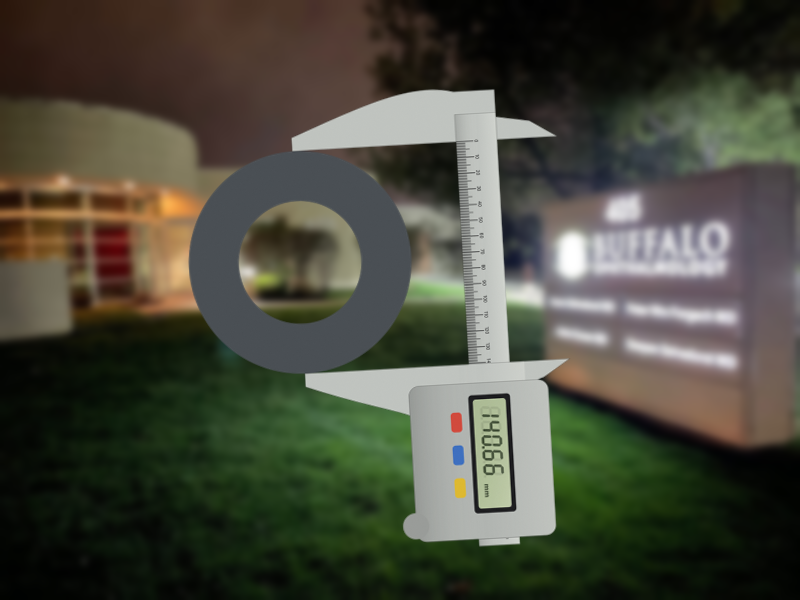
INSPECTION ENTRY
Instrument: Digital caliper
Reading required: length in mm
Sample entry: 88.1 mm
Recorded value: 140.66 mm
